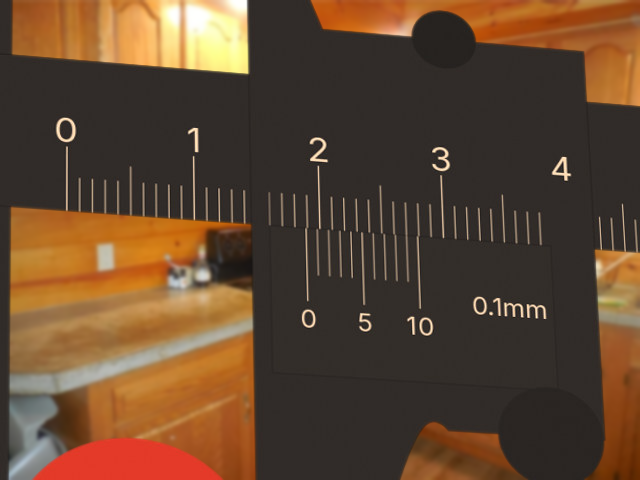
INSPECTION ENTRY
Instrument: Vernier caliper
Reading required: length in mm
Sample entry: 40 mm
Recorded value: 18.9 mm
